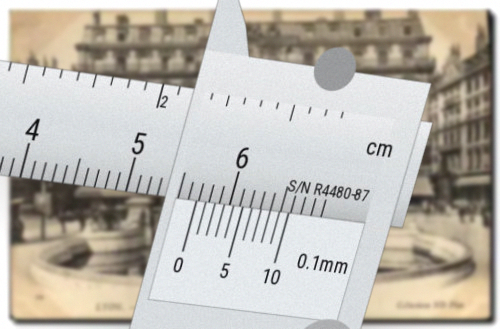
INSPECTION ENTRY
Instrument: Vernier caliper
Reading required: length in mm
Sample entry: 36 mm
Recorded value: 56.8 mm
